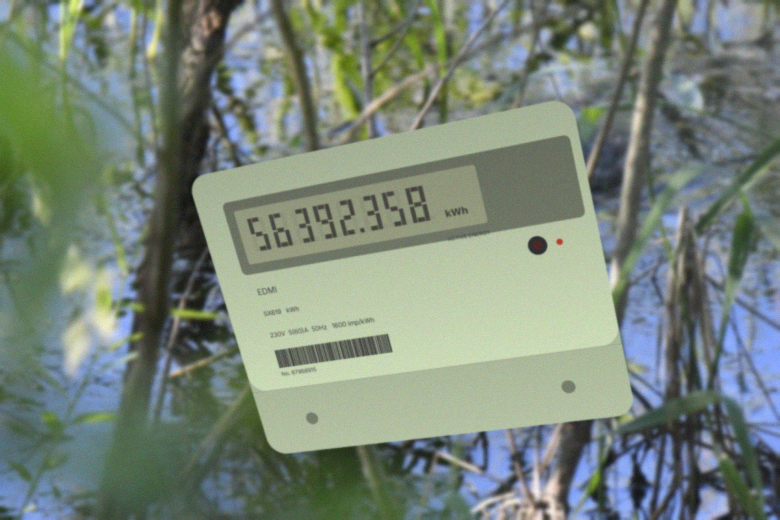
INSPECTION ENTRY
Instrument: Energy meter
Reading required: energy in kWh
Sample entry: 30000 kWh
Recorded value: 56392.358 kWh
